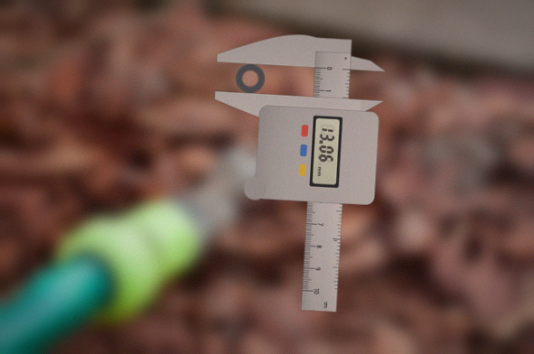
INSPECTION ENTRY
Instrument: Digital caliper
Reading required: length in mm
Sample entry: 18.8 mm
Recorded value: 13.06 mm
